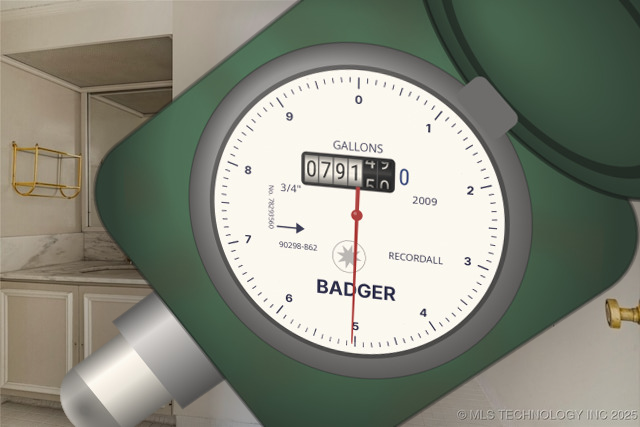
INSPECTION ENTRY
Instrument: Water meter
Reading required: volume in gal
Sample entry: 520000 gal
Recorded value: 791495.0 gal
